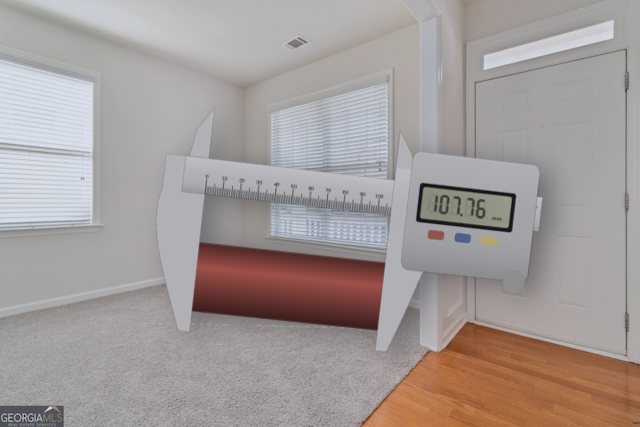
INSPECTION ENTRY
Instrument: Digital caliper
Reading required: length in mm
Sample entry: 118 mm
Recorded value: 107.76 mm
